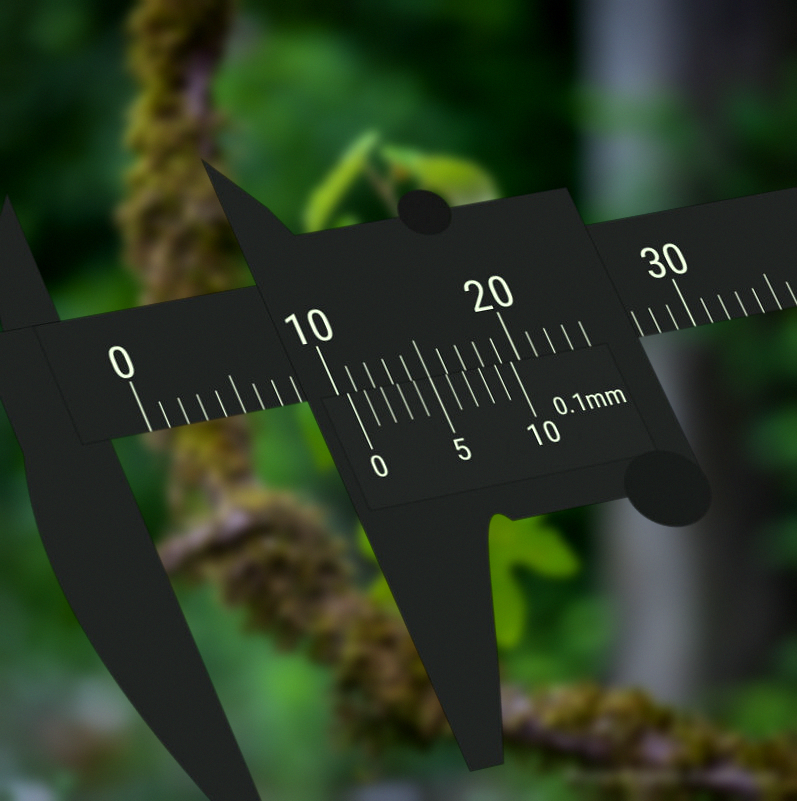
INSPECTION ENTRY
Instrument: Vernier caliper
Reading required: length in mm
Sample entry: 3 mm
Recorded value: 10.5 mm
